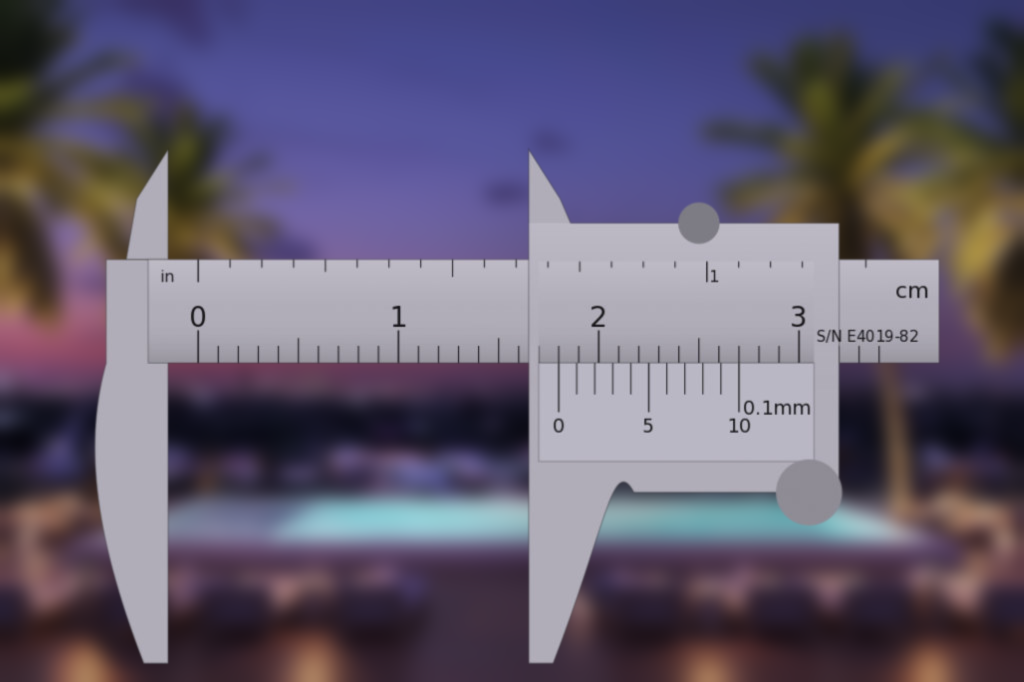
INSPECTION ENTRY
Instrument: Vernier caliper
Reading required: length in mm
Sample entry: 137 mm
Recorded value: 18.0 mm
